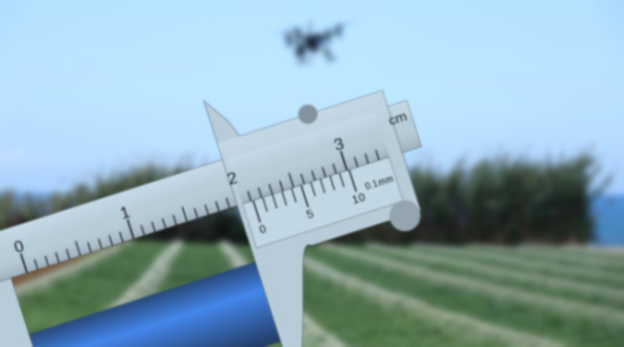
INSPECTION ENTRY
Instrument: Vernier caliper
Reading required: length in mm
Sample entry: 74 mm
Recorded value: 21.2 mm
